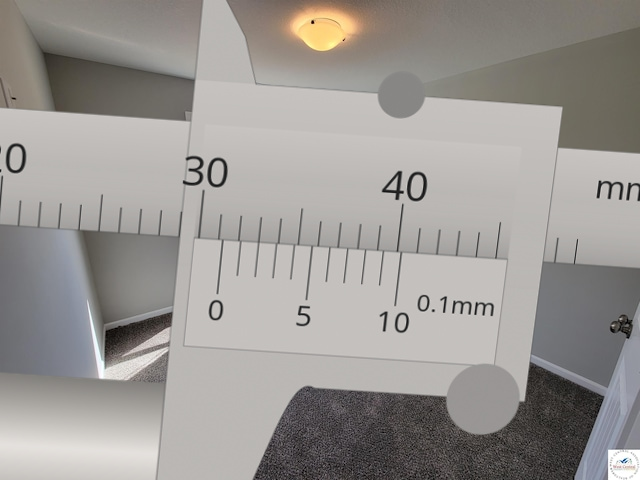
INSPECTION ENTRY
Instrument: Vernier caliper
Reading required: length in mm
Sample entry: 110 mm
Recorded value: 31.2 mm
